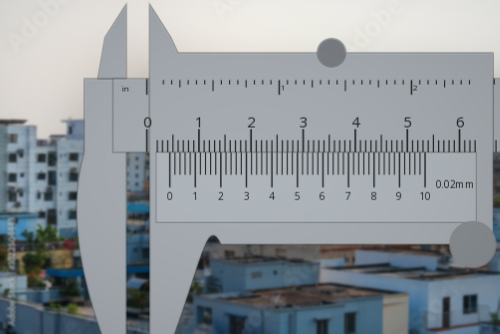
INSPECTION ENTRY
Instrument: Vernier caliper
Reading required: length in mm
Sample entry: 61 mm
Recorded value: 4.4 mm
